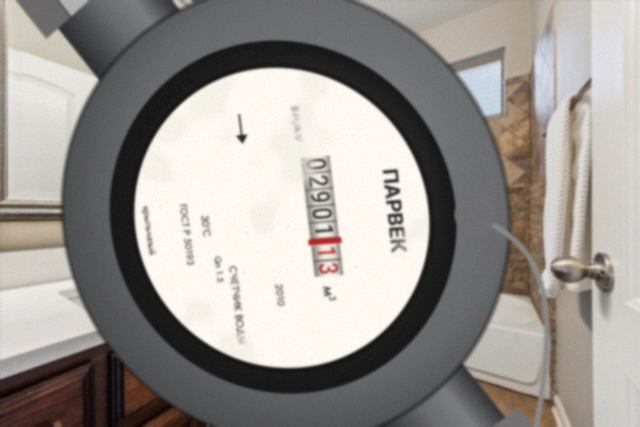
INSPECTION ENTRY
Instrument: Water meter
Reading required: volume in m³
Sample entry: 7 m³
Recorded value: 2901.13 m³
